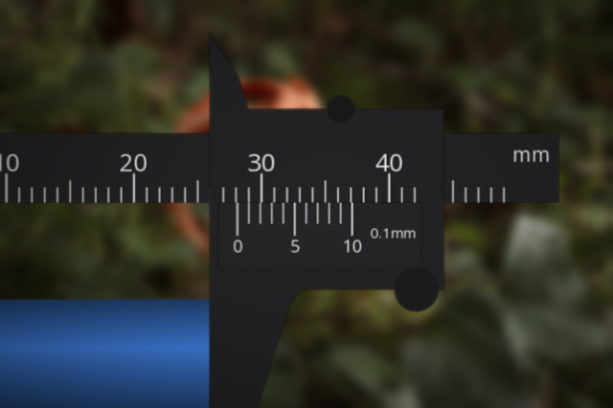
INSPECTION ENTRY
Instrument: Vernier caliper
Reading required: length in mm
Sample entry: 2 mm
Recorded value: 28.1 mm
